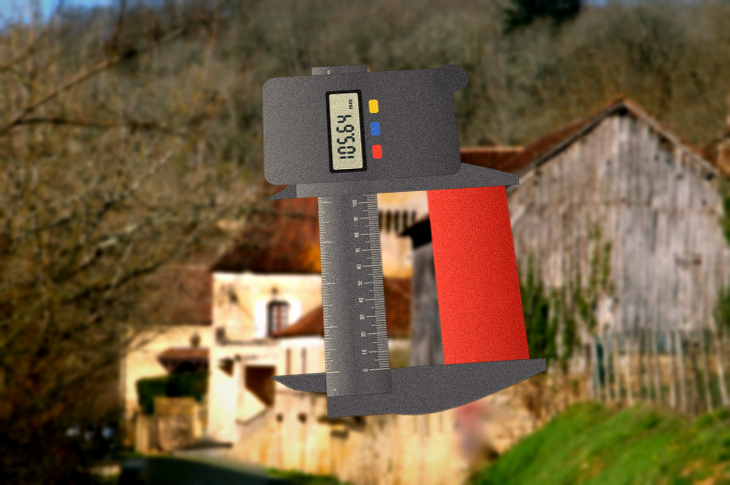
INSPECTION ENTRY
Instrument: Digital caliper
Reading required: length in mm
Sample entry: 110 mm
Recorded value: 105.64 mm
